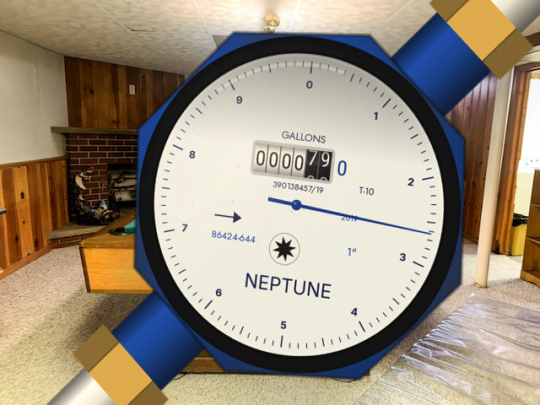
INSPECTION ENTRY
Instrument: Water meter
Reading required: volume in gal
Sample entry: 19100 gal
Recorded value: 792.6 gal
